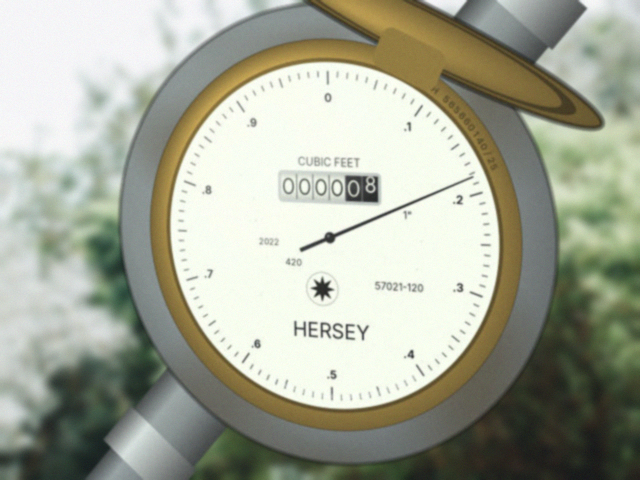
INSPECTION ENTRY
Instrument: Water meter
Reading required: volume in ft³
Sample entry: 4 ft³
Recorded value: 8.18 ft³
